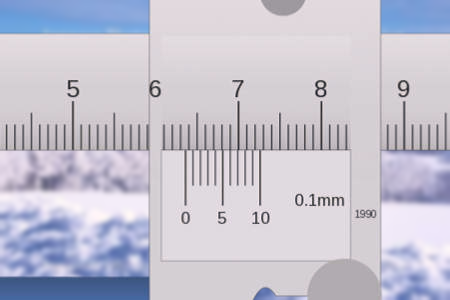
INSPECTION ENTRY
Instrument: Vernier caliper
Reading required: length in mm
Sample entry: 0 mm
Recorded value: 63.6 mm
